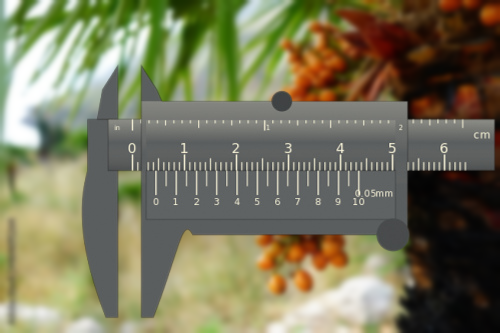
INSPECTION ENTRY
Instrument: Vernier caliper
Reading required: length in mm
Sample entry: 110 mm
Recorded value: 4.5 mm
